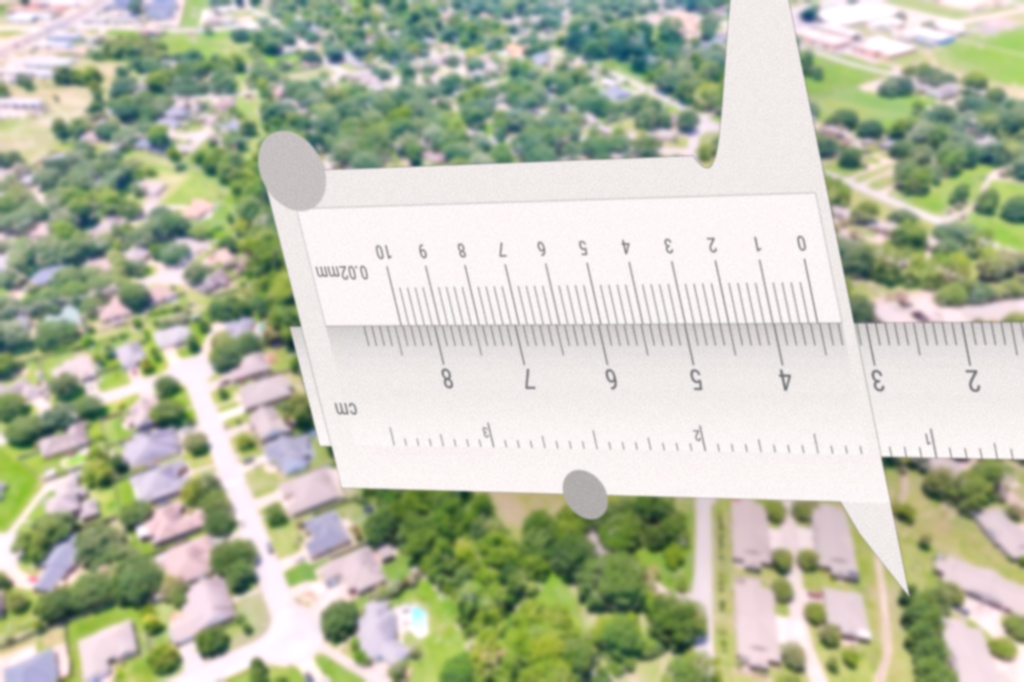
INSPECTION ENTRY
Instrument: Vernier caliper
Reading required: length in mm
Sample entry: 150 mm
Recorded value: 35.2 mm
